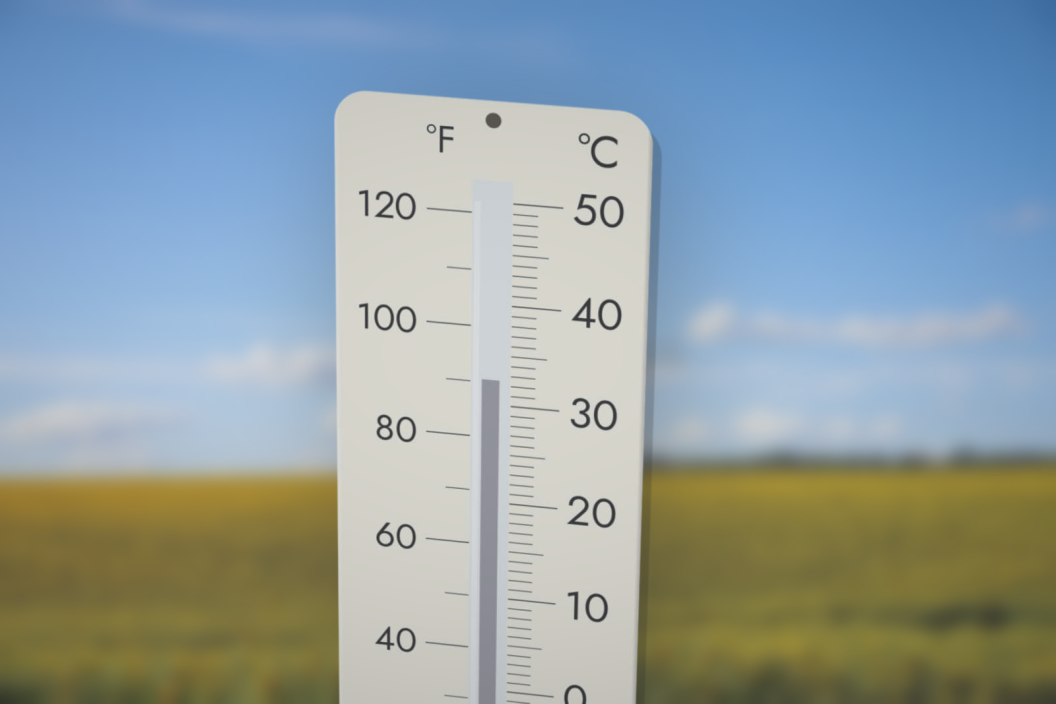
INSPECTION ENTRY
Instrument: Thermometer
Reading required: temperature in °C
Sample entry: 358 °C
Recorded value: 32.5 °C
